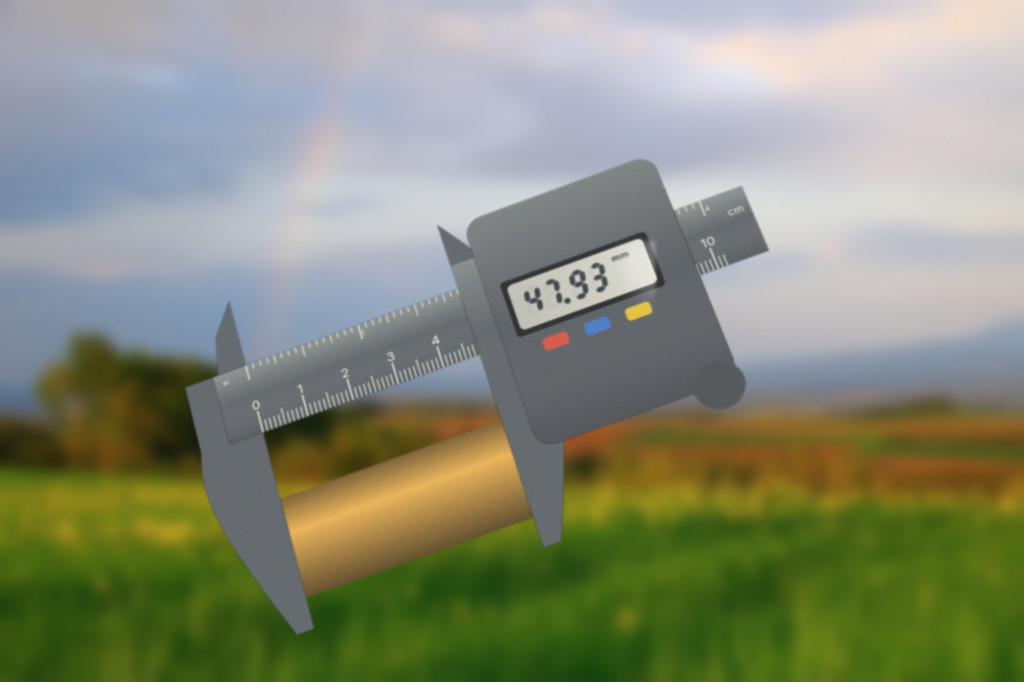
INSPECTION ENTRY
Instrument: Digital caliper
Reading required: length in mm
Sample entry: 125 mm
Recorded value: 47.93 mm
